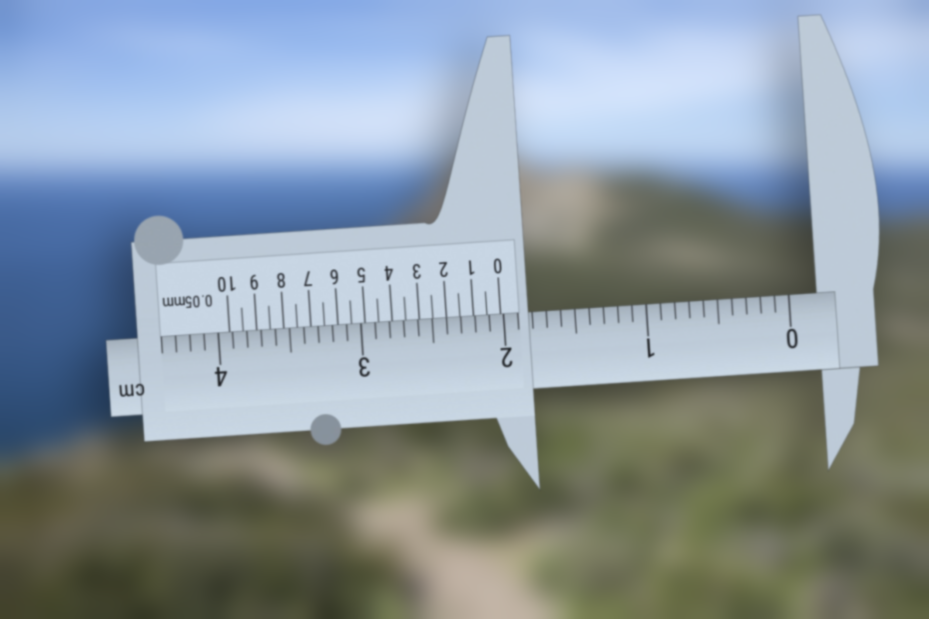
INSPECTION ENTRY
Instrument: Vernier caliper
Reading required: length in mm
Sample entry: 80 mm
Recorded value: 20.2 mm
